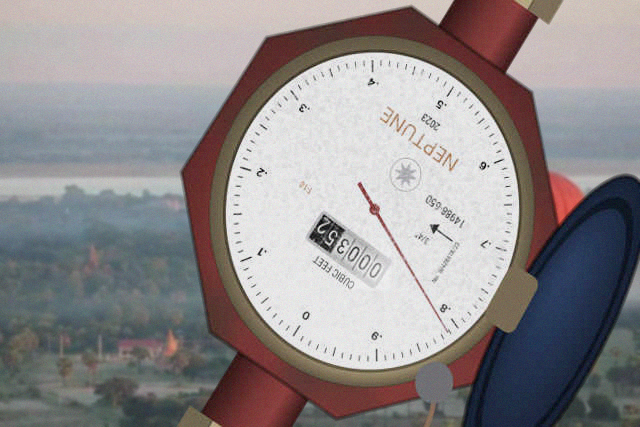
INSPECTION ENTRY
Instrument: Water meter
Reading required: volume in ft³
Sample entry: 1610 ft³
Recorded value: 351.81 ft³
